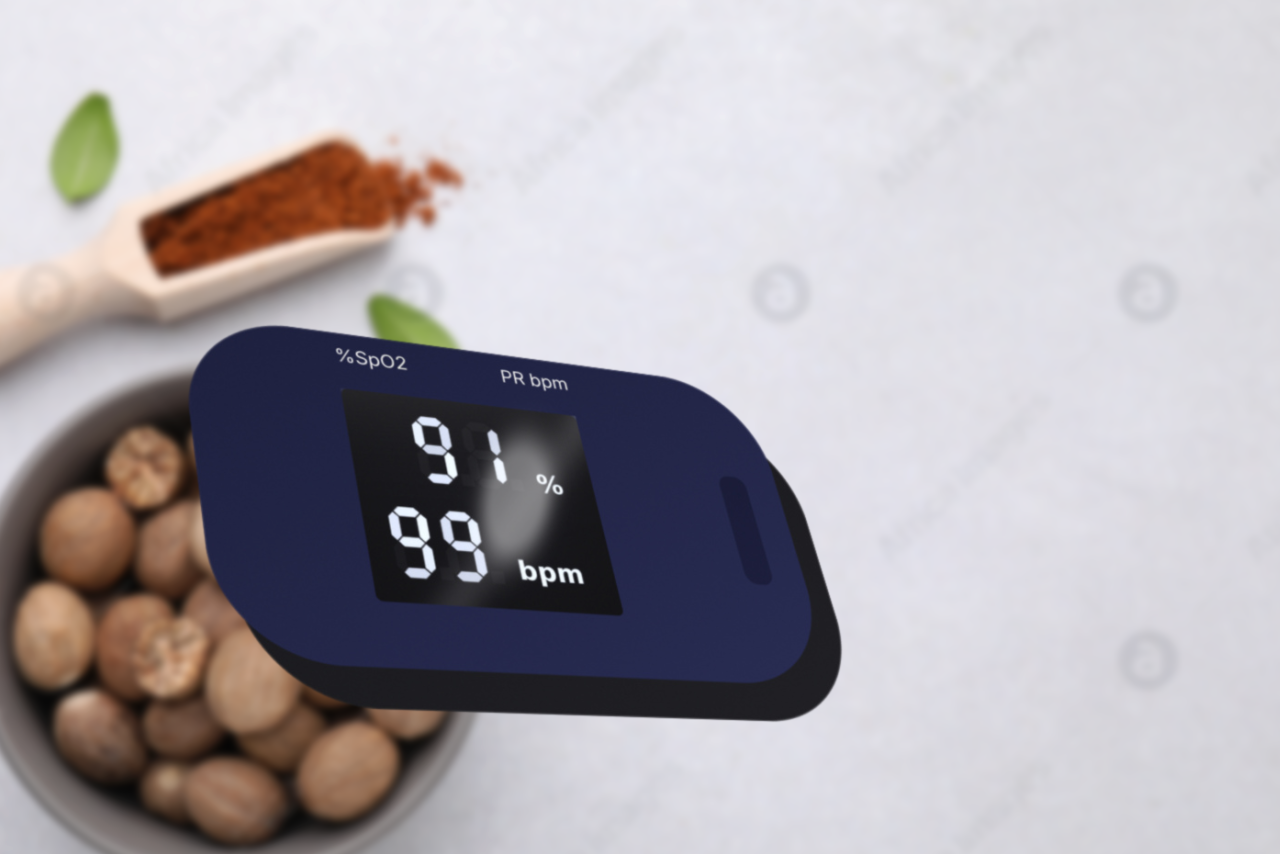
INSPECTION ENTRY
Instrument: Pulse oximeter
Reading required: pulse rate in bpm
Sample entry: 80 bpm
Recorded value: 99 bpm
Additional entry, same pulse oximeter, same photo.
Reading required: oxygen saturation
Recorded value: 91 %
